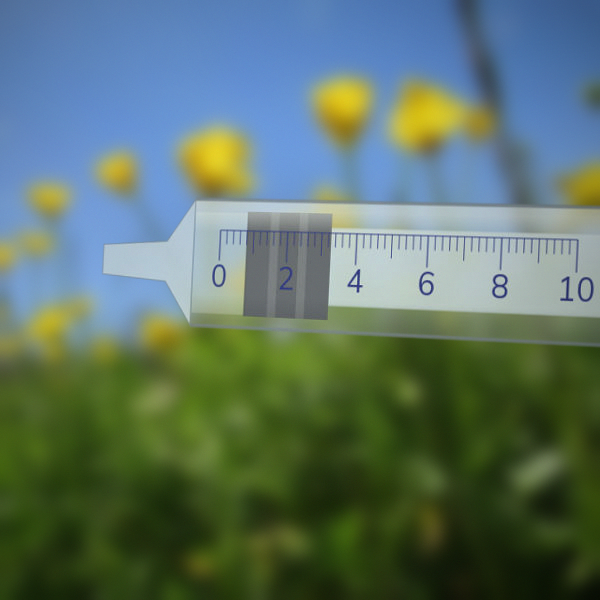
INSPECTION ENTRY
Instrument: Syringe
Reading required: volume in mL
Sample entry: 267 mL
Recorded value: 0.8 mL
